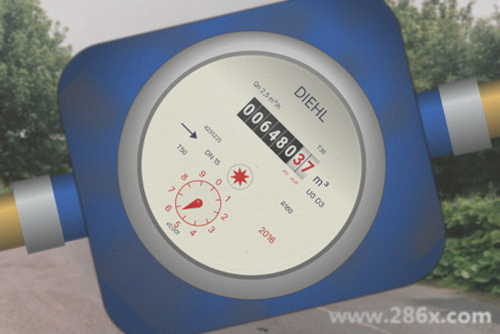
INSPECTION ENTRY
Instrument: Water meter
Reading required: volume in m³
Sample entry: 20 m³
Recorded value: 6480.375 m³
